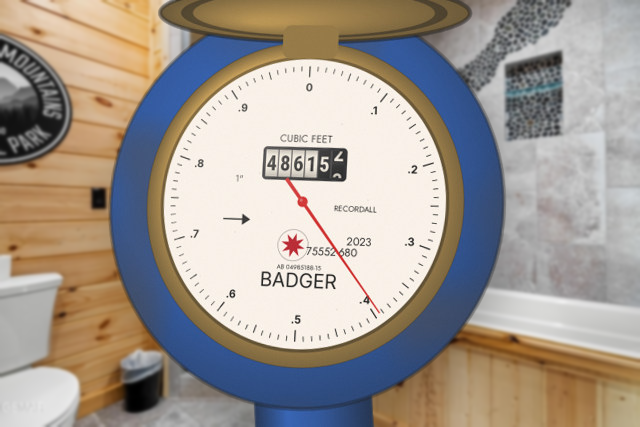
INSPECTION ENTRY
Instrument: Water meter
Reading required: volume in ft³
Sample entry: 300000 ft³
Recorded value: 486152.39 ft³
